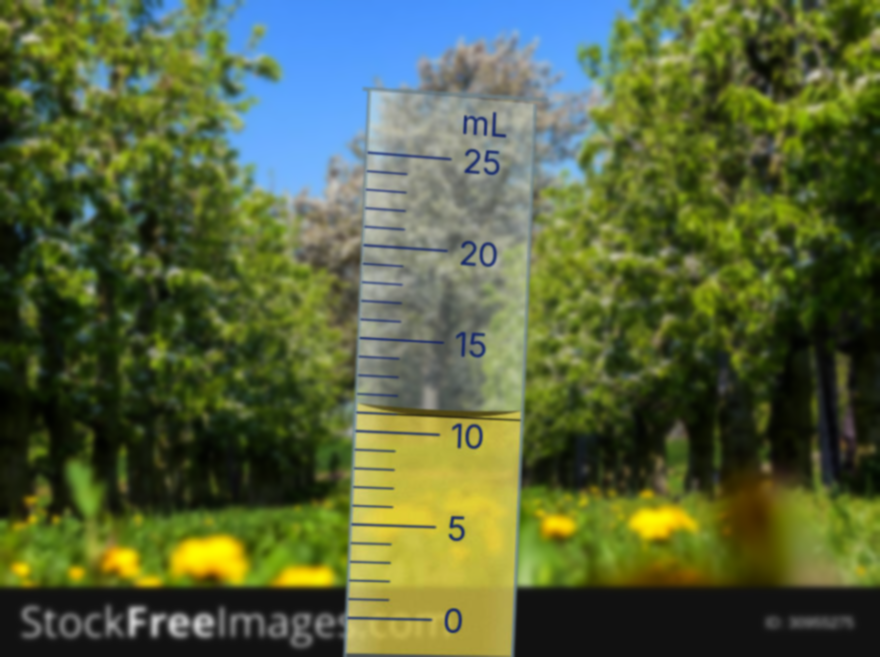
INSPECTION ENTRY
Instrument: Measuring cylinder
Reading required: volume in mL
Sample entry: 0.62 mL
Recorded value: 11 mL
